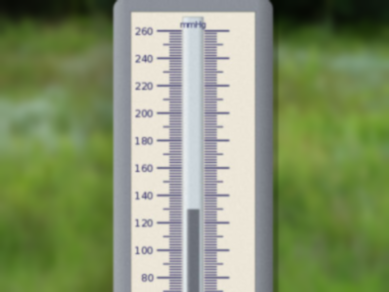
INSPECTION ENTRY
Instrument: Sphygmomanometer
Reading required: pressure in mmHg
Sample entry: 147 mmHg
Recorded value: 130 mmHg
